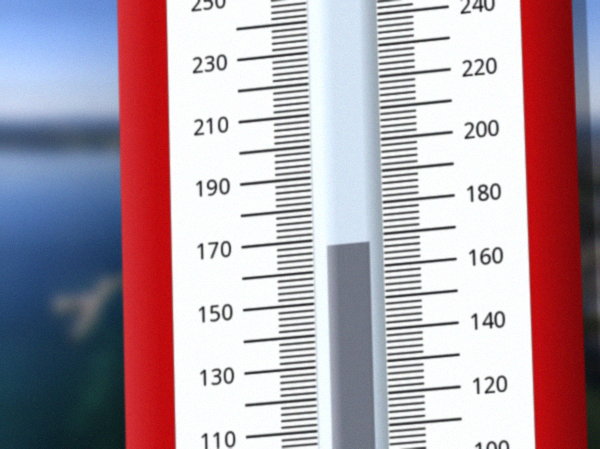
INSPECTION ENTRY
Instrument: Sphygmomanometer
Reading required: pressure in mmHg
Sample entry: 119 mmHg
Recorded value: 168 mmHg
